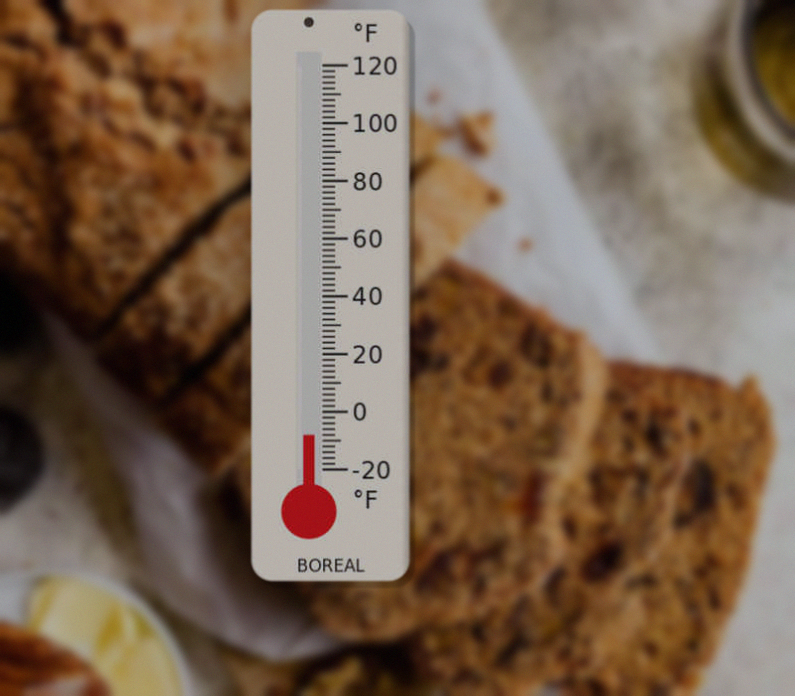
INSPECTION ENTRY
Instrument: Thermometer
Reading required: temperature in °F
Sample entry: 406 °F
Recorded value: -8 °F
